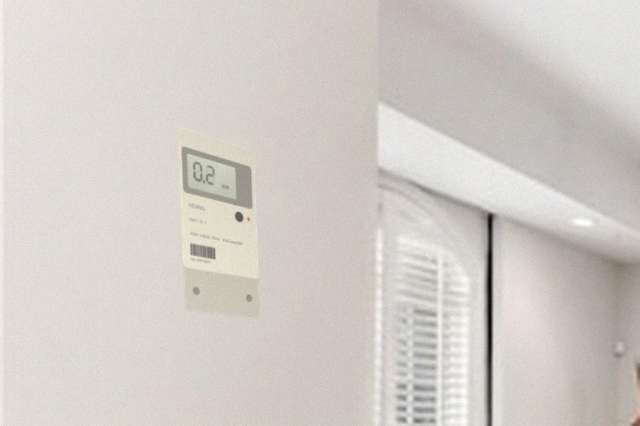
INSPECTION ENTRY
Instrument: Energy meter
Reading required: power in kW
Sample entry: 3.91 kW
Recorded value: 0.2 kW
